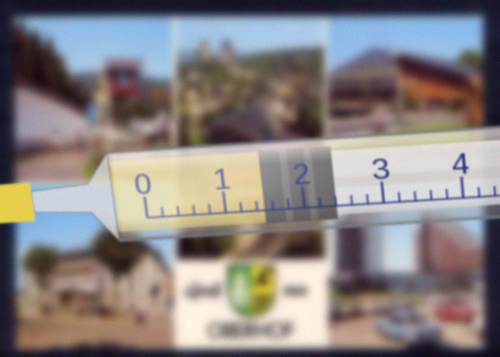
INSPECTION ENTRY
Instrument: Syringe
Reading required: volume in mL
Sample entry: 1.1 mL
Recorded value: 1.5 mL
